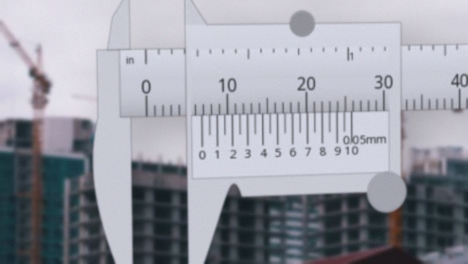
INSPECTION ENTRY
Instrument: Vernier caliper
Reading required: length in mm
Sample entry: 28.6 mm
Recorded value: 6.8 mm
